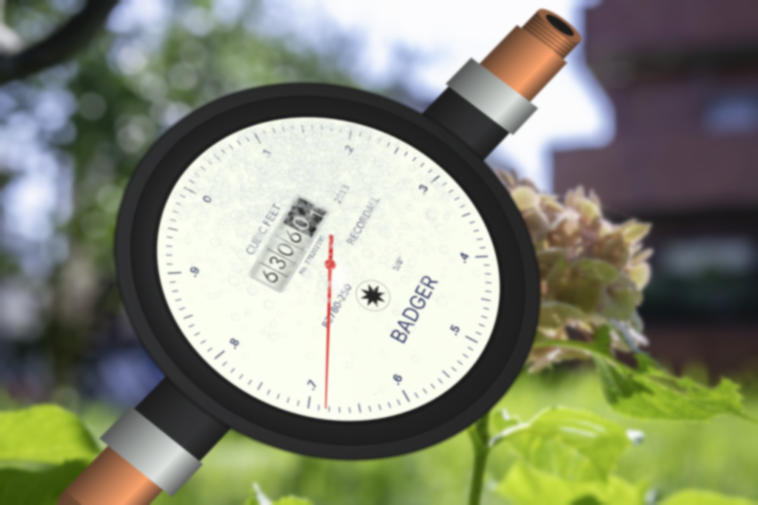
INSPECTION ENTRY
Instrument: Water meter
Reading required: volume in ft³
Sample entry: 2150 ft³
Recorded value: 630600.68 ft³
